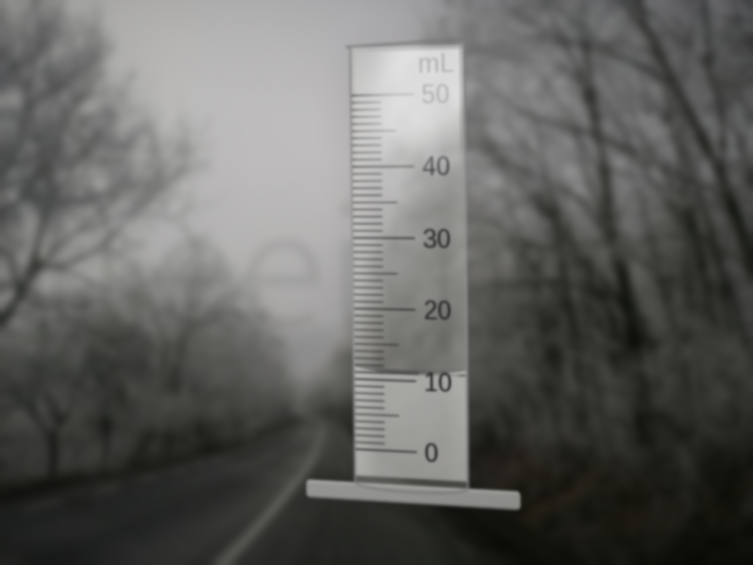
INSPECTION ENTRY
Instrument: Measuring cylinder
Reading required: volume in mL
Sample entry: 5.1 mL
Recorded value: 11 mL
